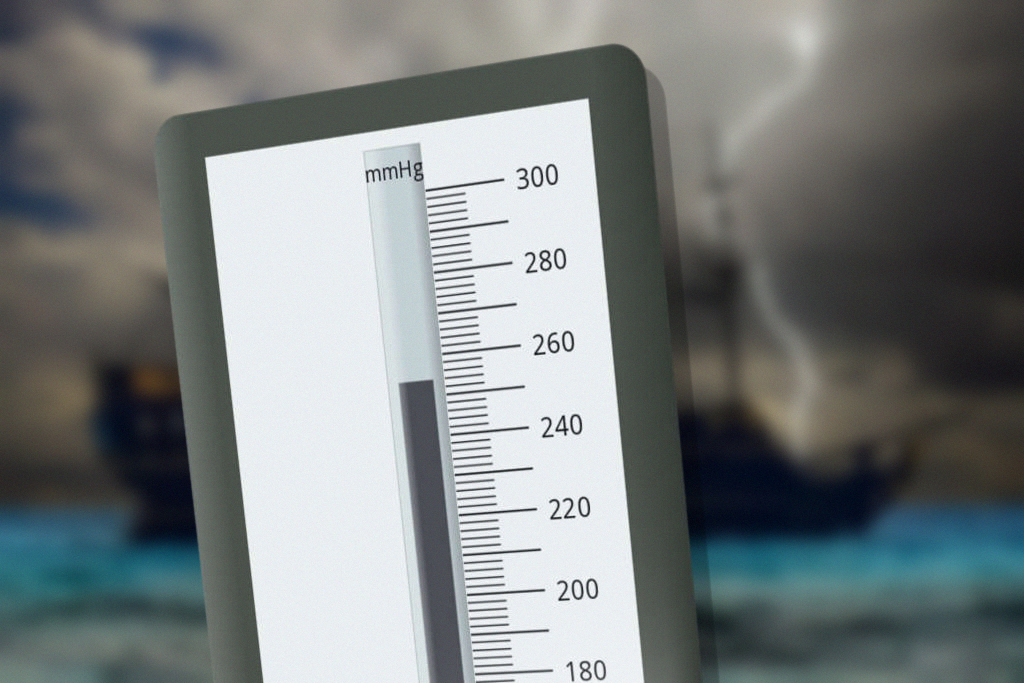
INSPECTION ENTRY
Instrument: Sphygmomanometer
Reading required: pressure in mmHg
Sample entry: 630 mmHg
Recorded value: 254 mmHg
